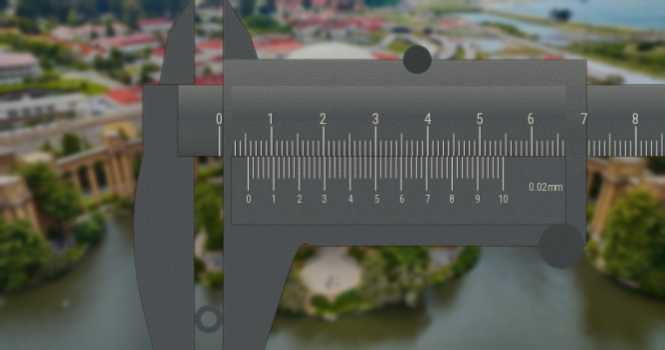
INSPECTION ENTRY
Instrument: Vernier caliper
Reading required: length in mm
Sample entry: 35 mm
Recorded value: 5.5 mm
